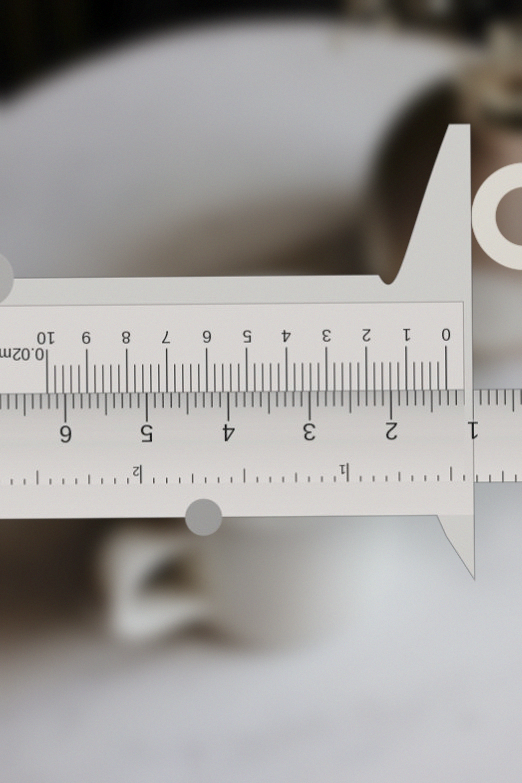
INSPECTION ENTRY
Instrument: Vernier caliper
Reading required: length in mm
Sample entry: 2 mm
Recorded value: 13.2 mm
